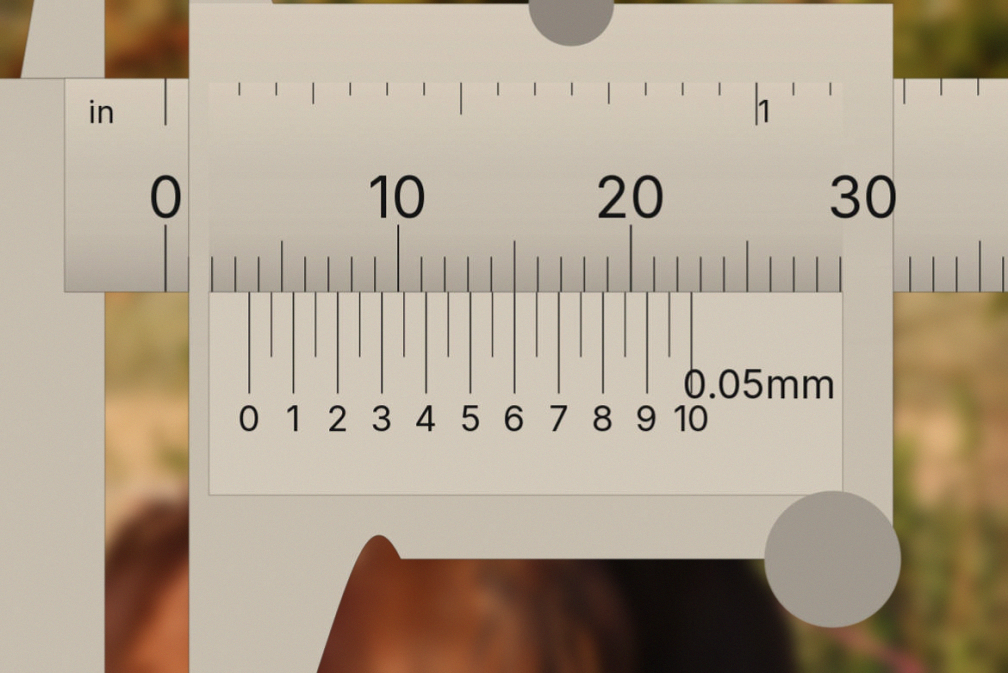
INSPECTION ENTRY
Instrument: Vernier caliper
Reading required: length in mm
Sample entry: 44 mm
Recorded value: 3.60 mm
